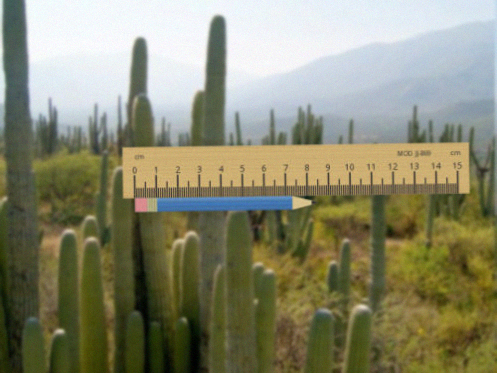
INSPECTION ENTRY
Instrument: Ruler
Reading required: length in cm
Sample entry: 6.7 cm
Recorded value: 8.5 cm
